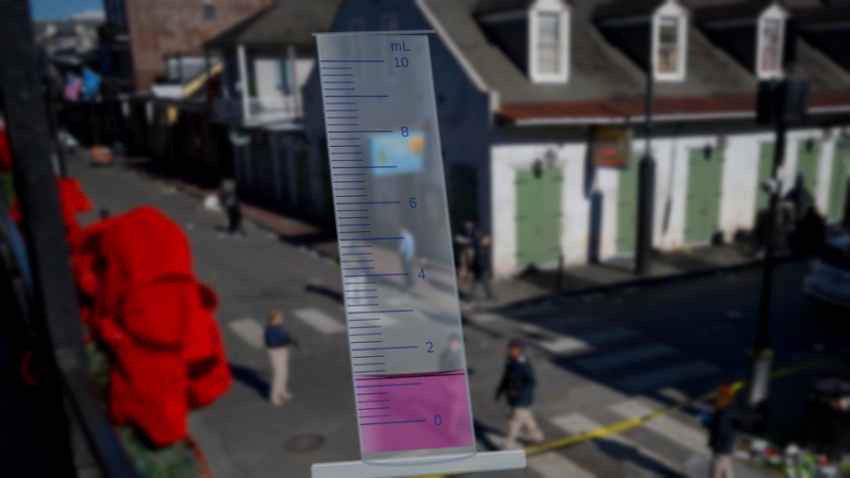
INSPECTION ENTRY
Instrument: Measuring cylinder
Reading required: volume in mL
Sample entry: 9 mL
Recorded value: 1.2 mL
